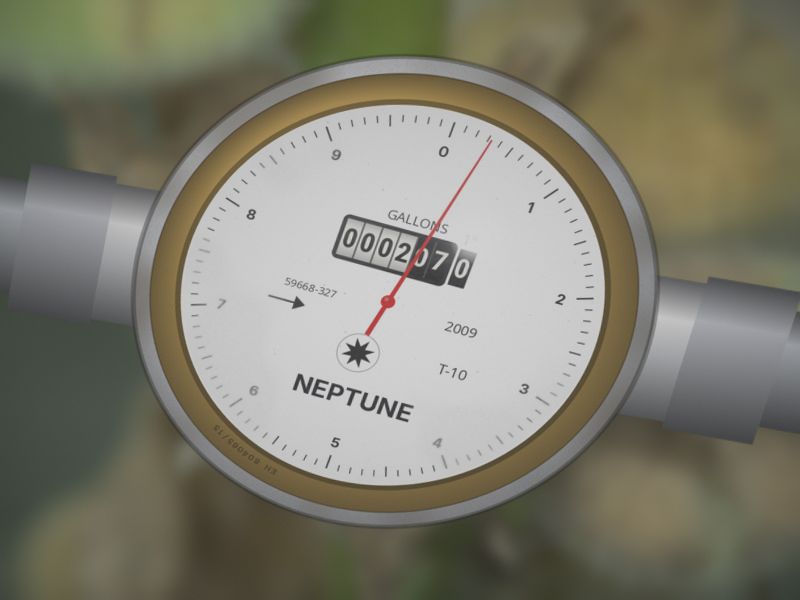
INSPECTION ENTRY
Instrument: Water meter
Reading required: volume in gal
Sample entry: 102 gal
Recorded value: 2070.3 gal
